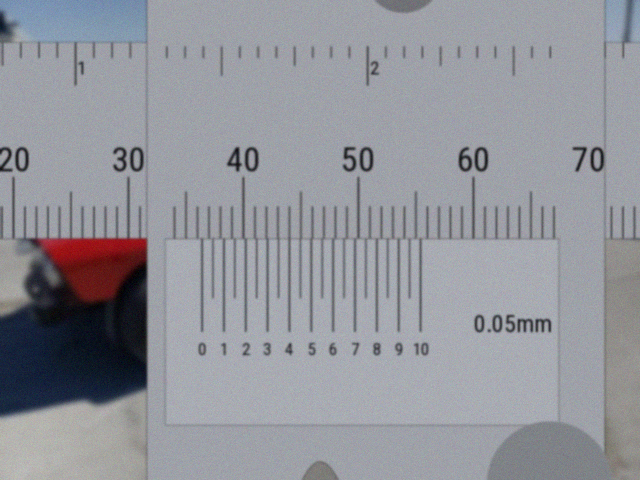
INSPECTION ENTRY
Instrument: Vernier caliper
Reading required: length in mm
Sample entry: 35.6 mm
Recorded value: 36.4 mm
